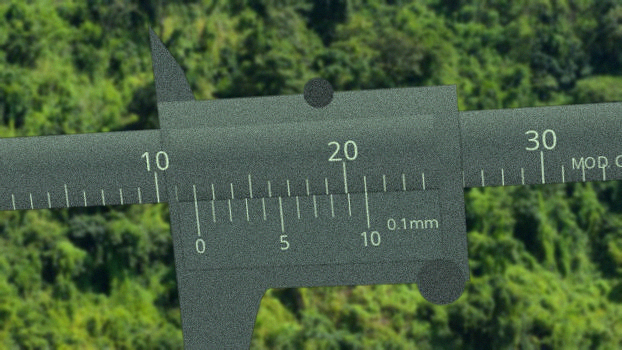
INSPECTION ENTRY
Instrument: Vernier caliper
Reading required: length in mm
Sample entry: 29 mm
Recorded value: 12.0 mm
